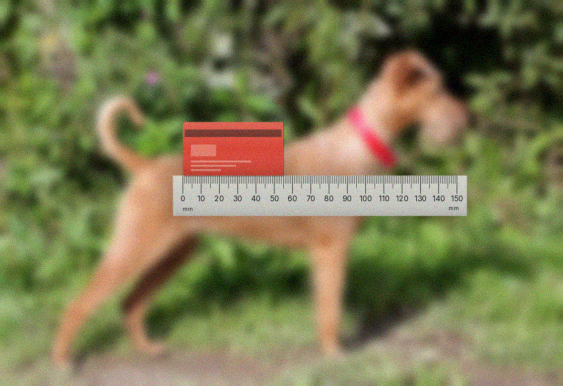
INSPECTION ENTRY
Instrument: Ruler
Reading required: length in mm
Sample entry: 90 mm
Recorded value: 55 mm
